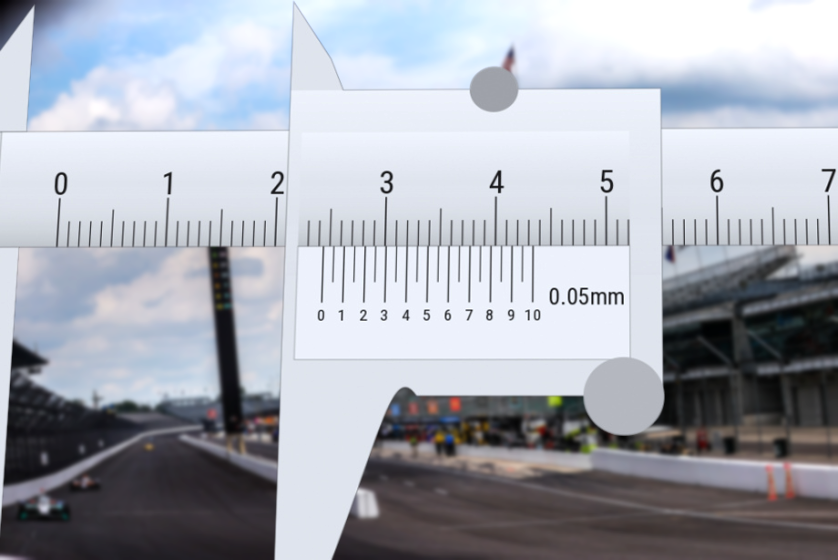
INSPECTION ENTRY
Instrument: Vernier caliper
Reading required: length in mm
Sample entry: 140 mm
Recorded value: 24.4 mm
